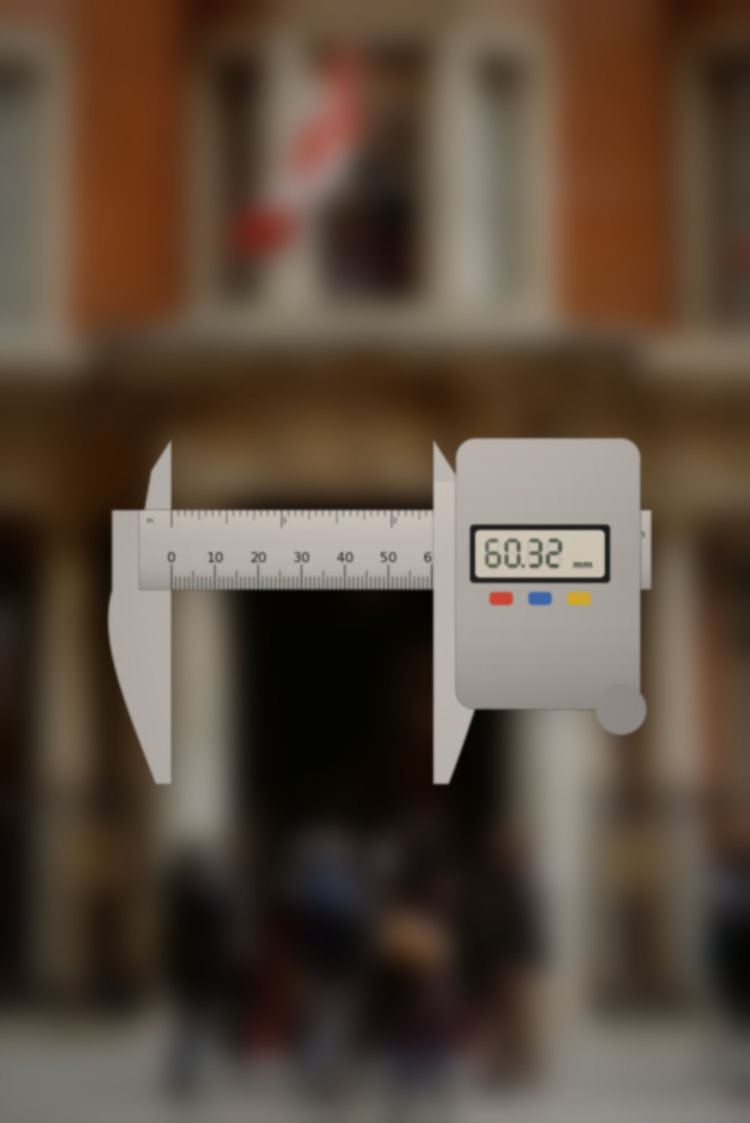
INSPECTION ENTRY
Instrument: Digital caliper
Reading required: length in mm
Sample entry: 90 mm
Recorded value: 60.32 mm
